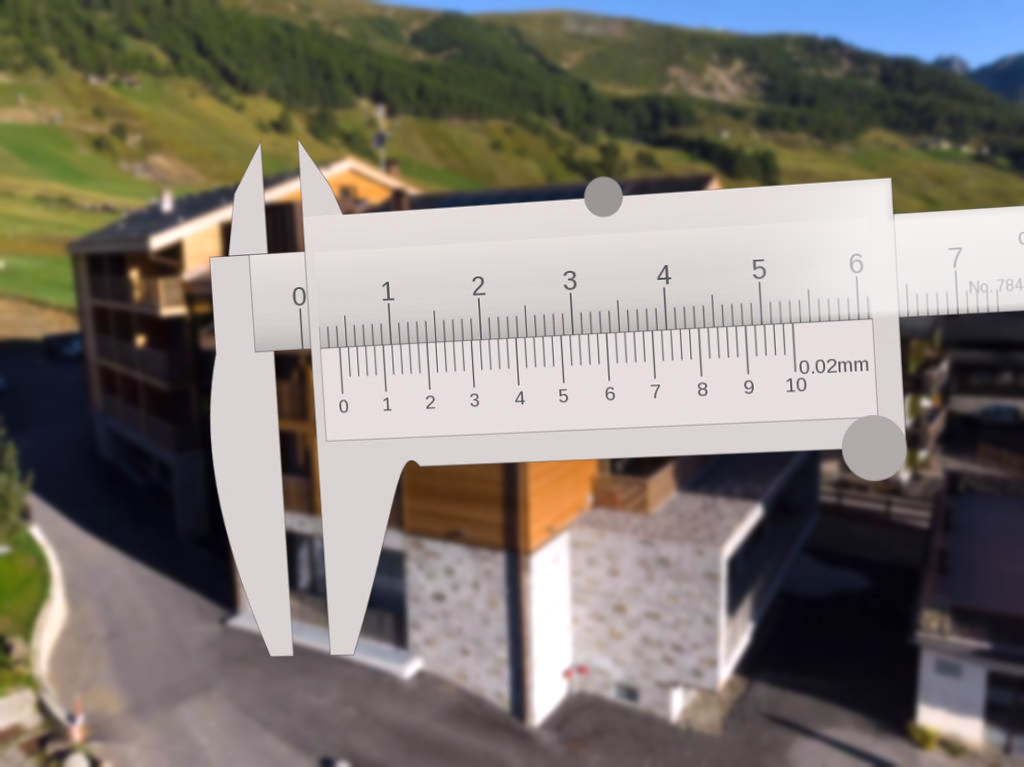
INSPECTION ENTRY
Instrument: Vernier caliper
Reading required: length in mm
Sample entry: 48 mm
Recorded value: 4.2 mm
